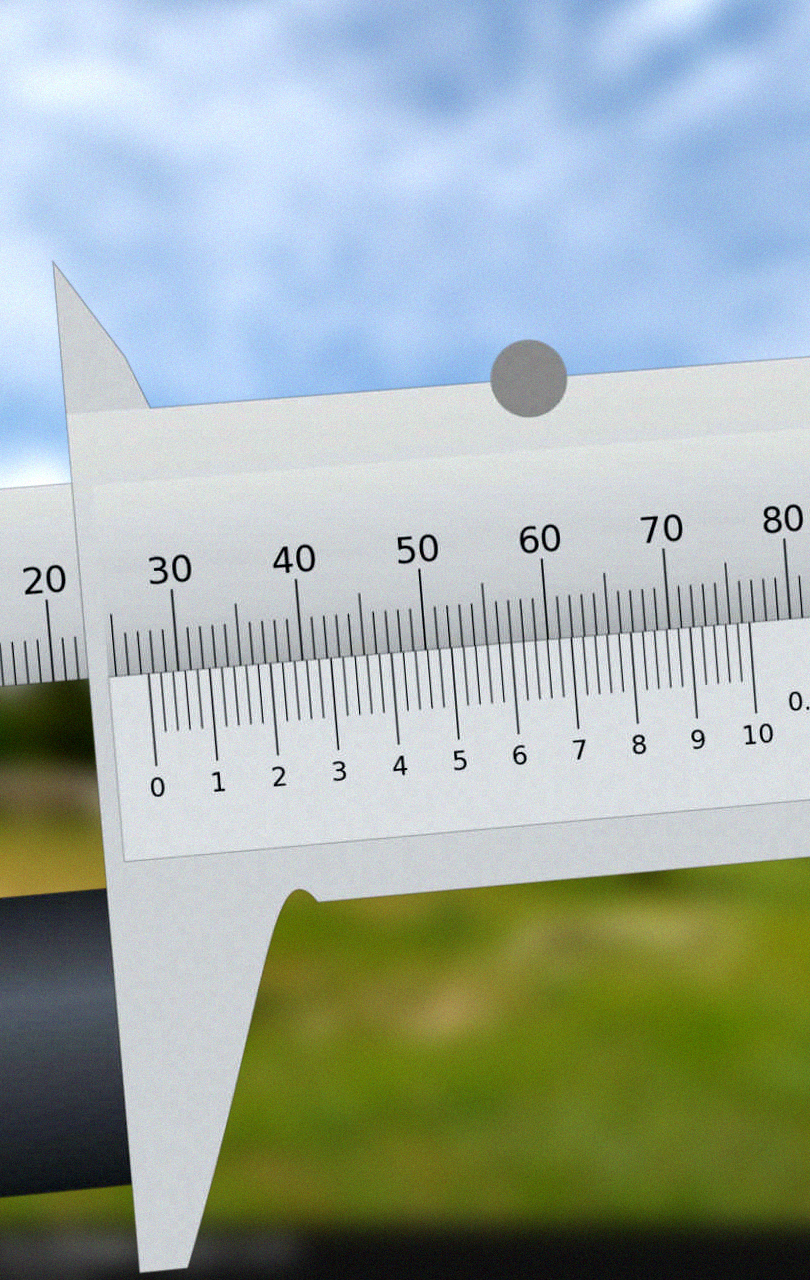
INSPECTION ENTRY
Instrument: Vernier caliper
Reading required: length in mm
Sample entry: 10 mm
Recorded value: 27.6 mm
